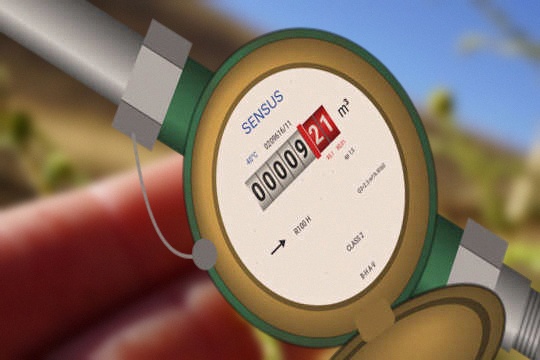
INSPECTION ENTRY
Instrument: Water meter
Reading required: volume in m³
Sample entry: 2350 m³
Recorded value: 9.21 m³
